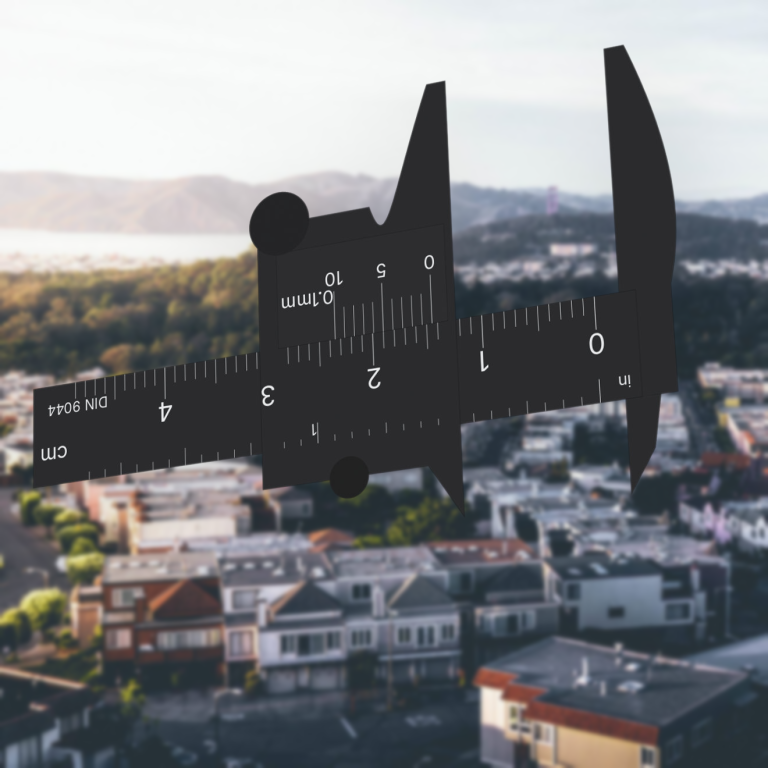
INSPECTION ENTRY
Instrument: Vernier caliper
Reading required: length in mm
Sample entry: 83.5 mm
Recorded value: 14.5 mm
